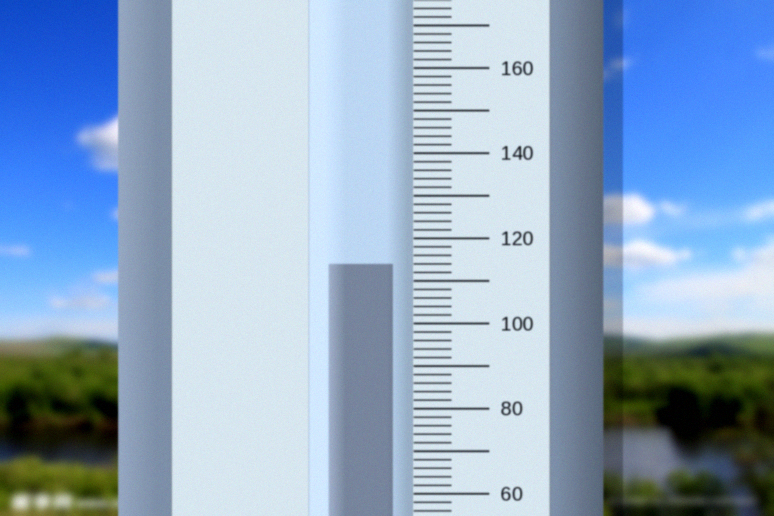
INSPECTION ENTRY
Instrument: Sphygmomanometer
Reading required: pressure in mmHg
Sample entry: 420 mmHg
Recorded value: 114 mmHg
